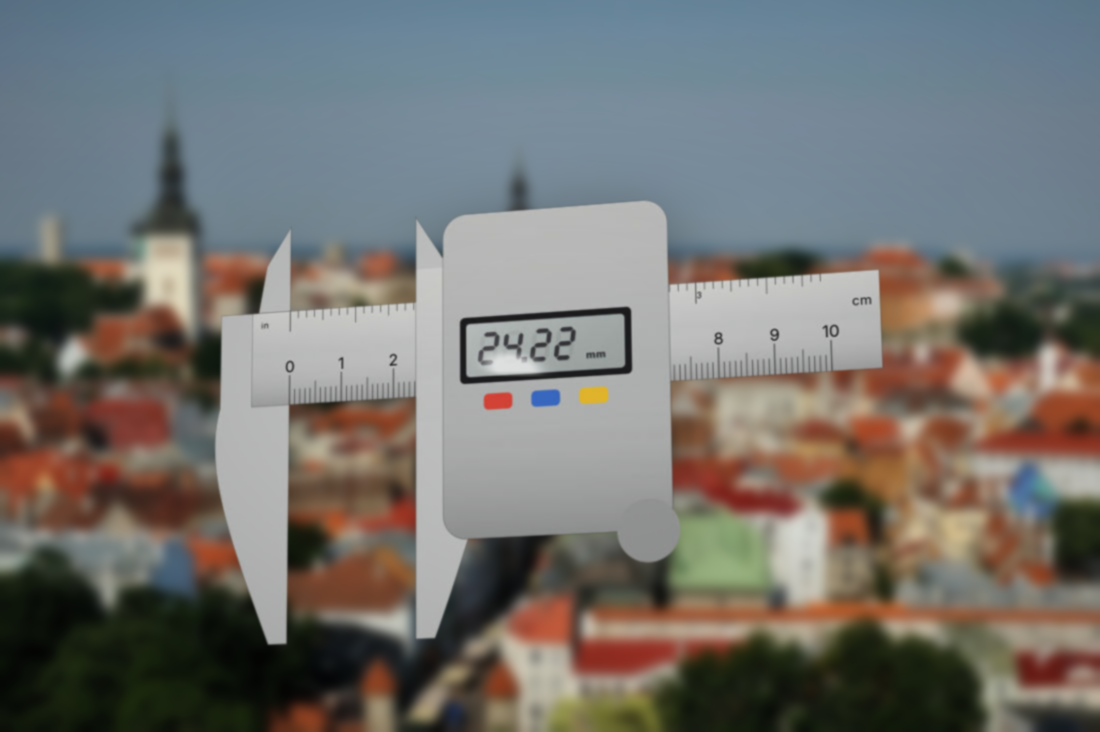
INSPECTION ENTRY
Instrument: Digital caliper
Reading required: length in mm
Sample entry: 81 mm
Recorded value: 24.22 mm
